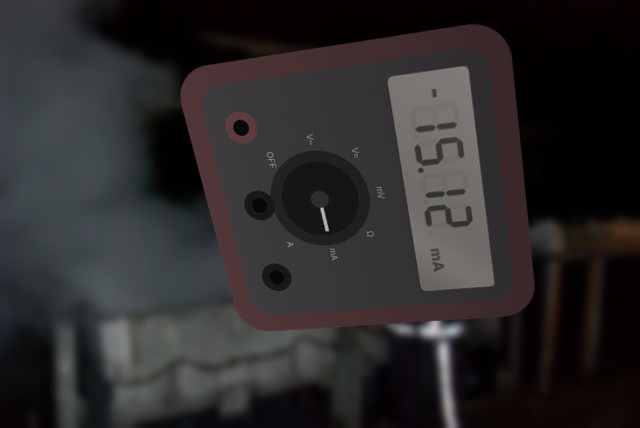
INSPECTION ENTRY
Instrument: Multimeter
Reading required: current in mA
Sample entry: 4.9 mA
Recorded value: -15.12 mA
